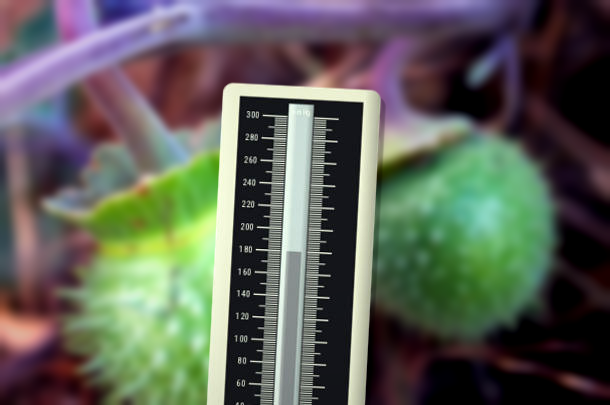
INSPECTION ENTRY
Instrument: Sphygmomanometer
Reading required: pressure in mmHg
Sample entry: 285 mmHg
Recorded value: 180 mmHg
